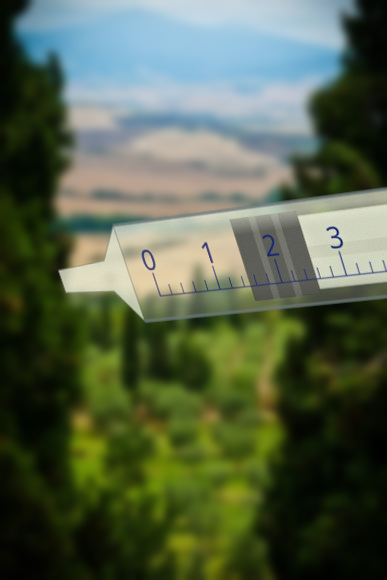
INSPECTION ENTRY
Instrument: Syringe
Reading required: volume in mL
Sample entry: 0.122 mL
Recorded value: 1.5 mL
